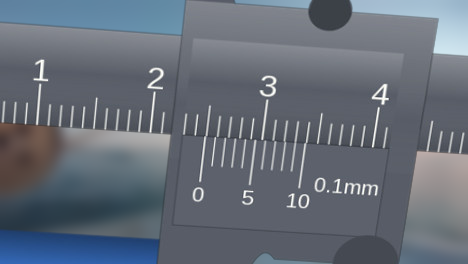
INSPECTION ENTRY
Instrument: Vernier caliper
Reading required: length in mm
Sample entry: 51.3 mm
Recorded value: 24.9 mm
